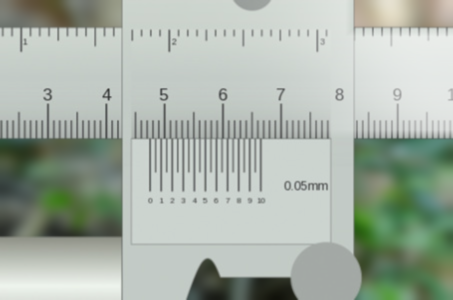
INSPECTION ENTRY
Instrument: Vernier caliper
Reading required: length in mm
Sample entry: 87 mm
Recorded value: 47.5 mm
